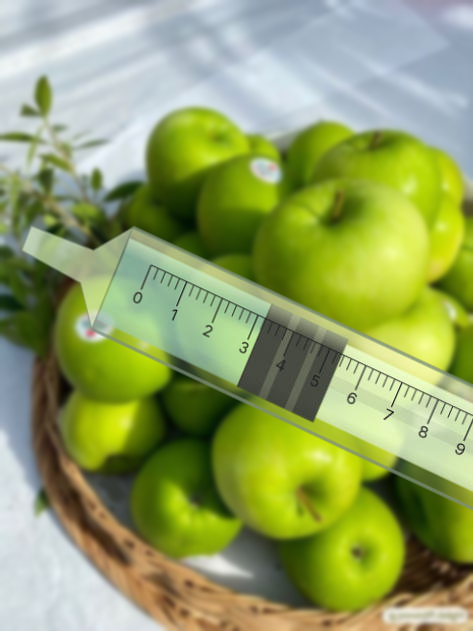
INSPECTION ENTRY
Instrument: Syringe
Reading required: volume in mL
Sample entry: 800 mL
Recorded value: 3.2 mL
